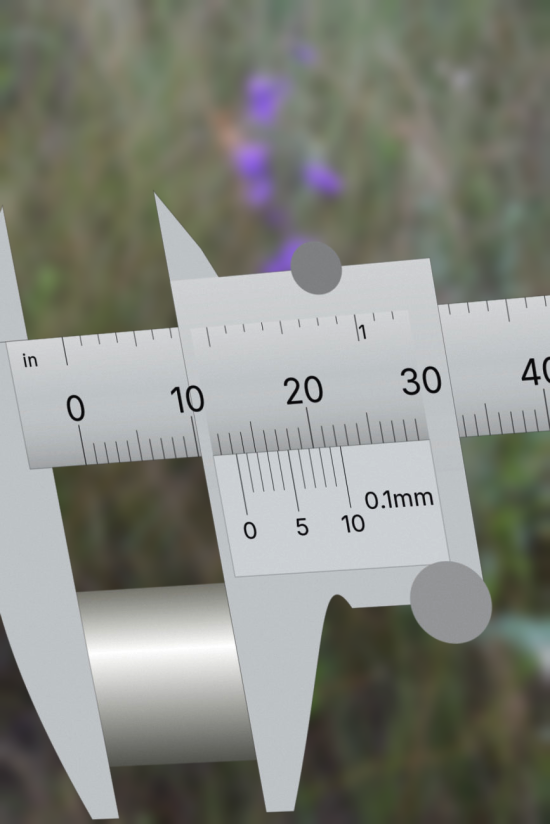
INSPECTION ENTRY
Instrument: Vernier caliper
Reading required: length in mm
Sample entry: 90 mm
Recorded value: 13.3 mm
